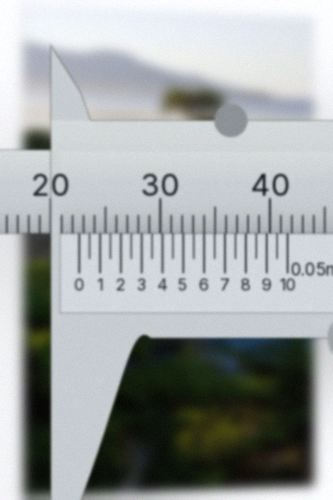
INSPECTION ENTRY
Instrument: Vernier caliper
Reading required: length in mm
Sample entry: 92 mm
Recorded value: 22.6 mm
